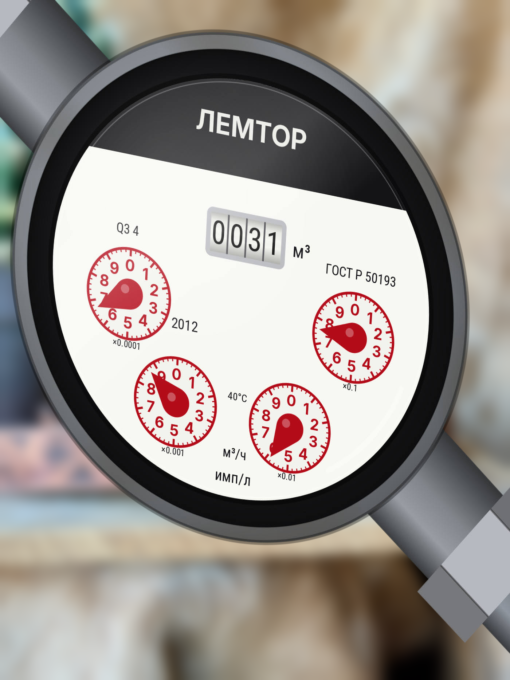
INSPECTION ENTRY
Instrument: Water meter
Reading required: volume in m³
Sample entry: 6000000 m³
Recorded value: 31.7586 m³
